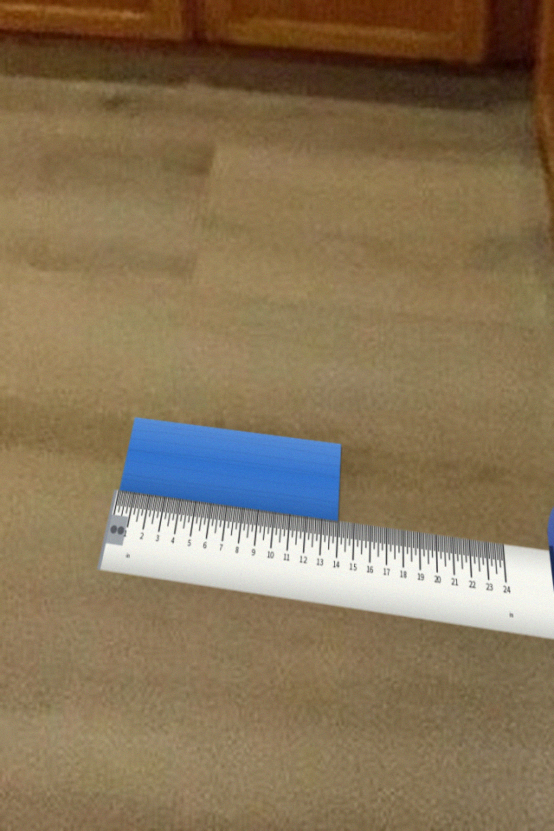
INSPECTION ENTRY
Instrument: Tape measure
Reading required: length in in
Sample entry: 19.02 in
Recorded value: 14 in
